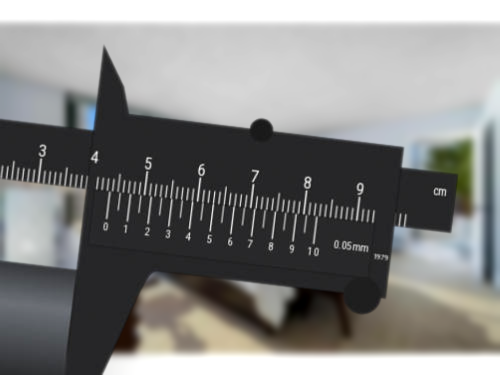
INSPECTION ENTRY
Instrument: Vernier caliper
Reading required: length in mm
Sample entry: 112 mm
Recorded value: 43.5 mm
